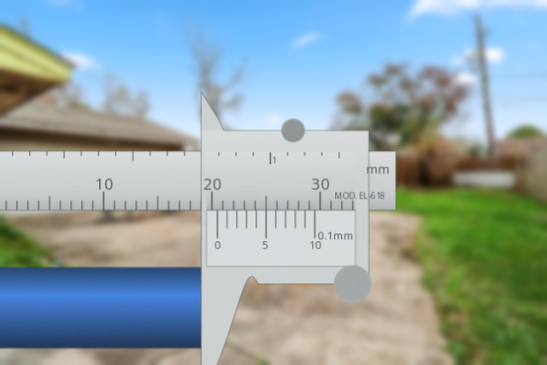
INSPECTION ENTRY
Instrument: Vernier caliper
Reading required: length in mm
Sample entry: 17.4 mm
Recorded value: 20.5 mm
